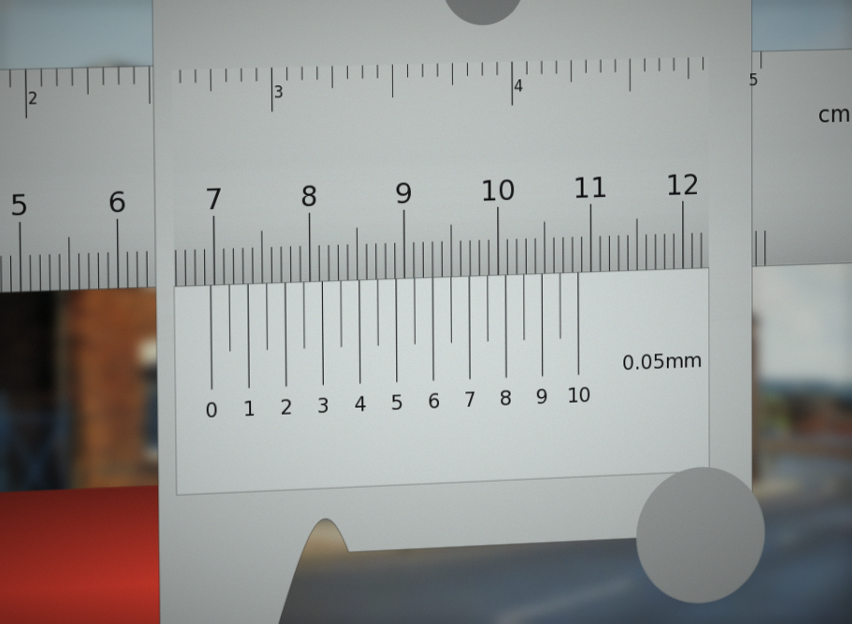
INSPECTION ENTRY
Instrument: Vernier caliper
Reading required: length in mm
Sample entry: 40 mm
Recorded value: 69.6 mm
